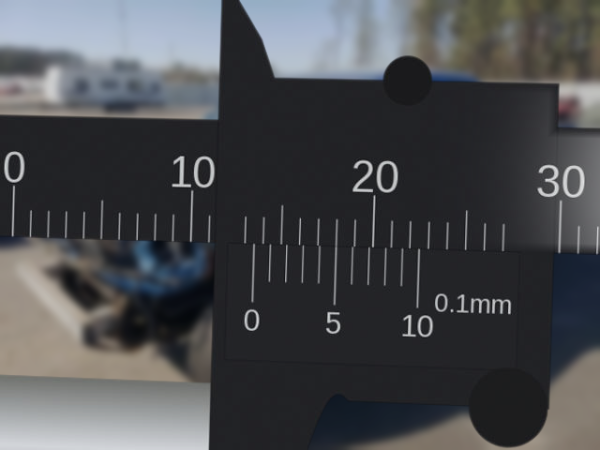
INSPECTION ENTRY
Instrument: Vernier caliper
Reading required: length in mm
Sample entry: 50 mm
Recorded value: 13.5 mm
